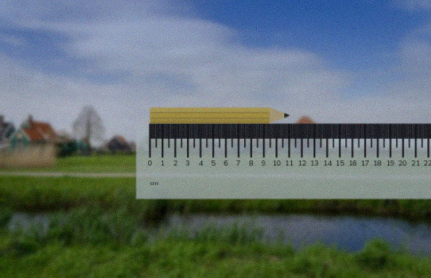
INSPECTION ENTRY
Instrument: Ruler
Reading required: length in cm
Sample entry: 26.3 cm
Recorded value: 11 cm
